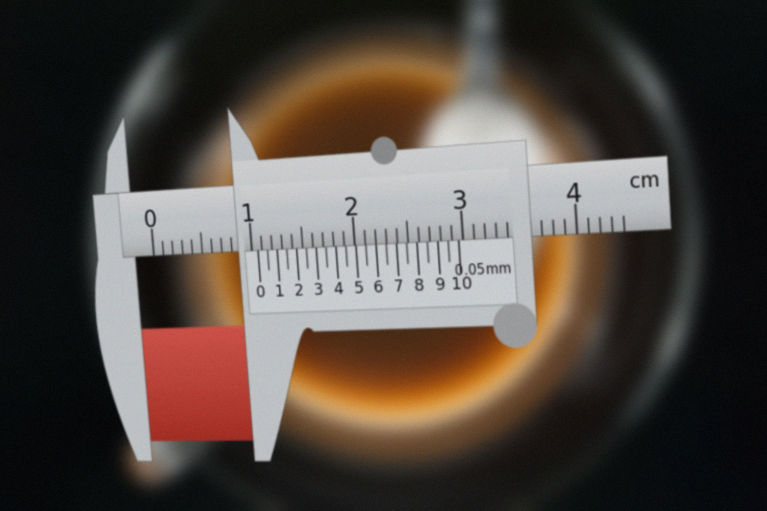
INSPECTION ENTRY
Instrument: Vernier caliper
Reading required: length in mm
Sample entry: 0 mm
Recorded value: 10.6 mm
